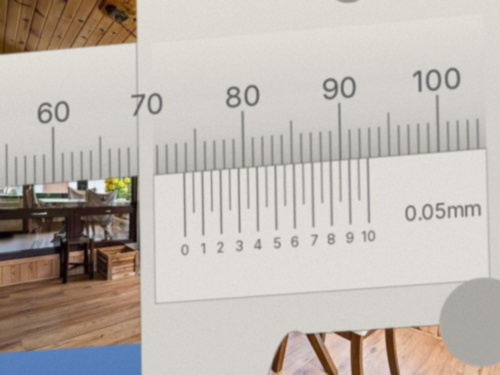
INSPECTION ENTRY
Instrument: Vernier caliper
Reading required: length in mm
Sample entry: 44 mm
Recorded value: 73.8 mm
